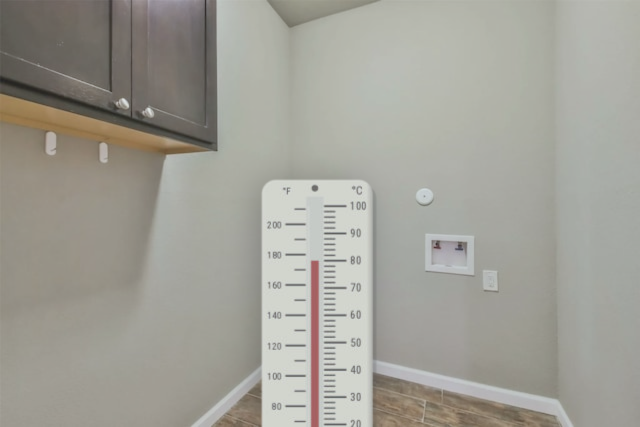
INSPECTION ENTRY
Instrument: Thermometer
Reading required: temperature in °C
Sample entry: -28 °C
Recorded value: 80 °C
